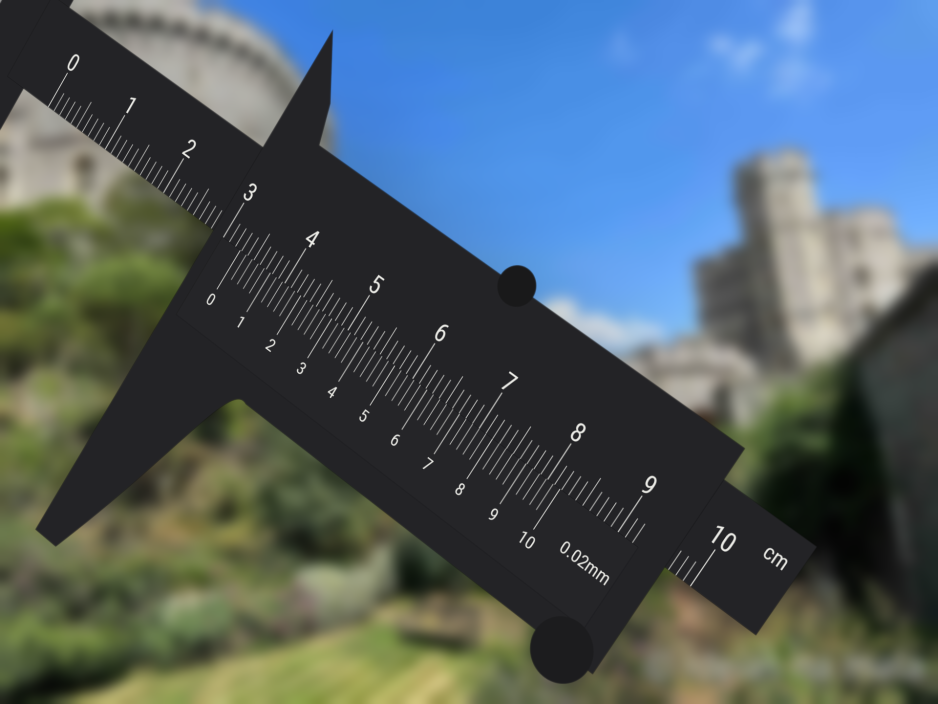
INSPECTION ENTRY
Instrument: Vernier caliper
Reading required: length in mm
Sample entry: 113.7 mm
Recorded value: 32.8 mm
